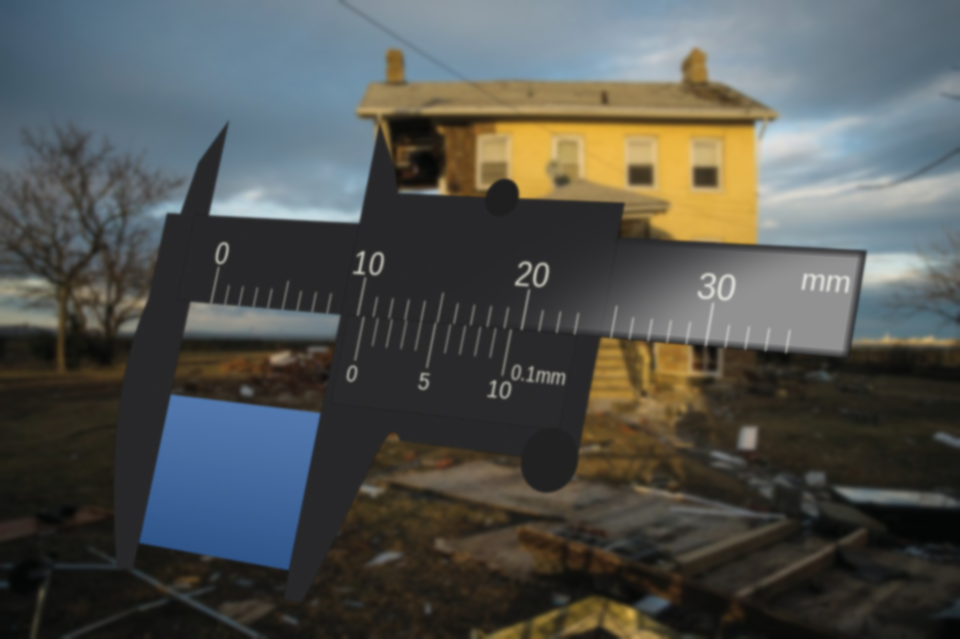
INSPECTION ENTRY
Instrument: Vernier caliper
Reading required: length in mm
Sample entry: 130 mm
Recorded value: 10.4 mm
